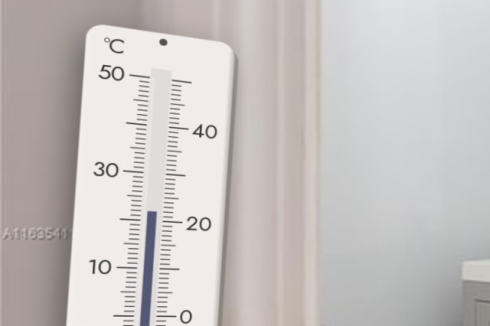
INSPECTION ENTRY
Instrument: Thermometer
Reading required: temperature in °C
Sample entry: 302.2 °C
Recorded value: 22 °C
